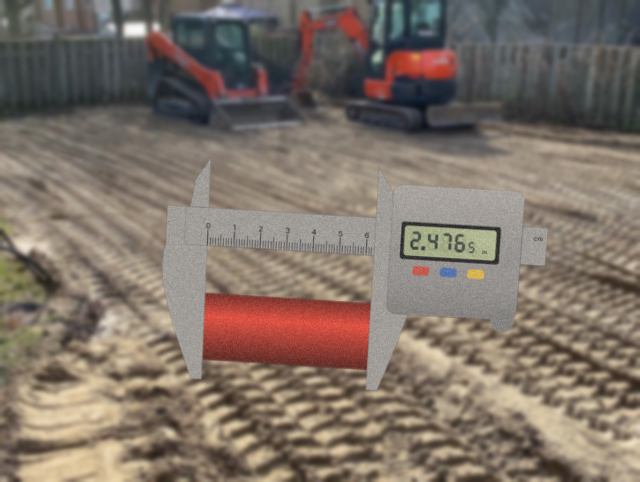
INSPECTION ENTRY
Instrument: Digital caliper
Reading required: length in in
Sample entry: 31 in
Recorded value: 2.4765 in
